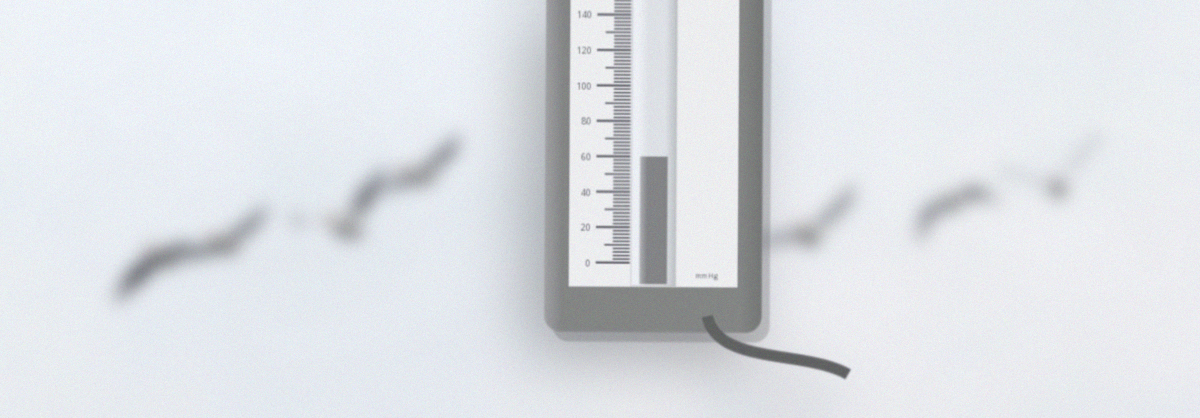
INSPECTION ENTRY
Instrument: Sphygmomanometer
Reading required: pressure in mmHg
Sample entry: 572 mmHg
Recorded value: 60 mmHg
